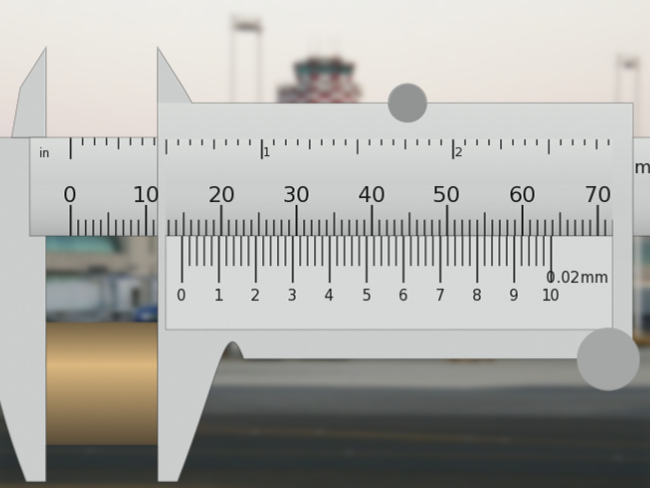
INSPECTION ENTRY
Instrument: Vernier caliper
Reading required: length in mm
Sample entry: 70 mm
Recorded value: 14.8 mm
